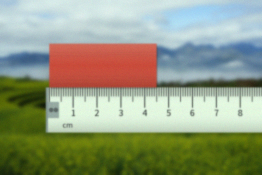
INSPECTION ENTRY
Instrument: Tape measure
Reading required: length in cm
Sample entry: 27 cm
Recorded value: 4.5 cm
